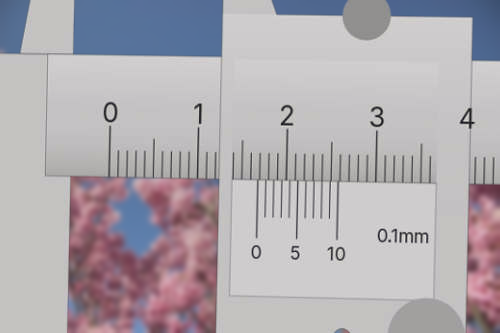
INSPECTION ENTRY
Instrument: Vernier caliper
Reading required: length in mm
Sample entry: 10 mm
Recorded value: 16.8 mm
